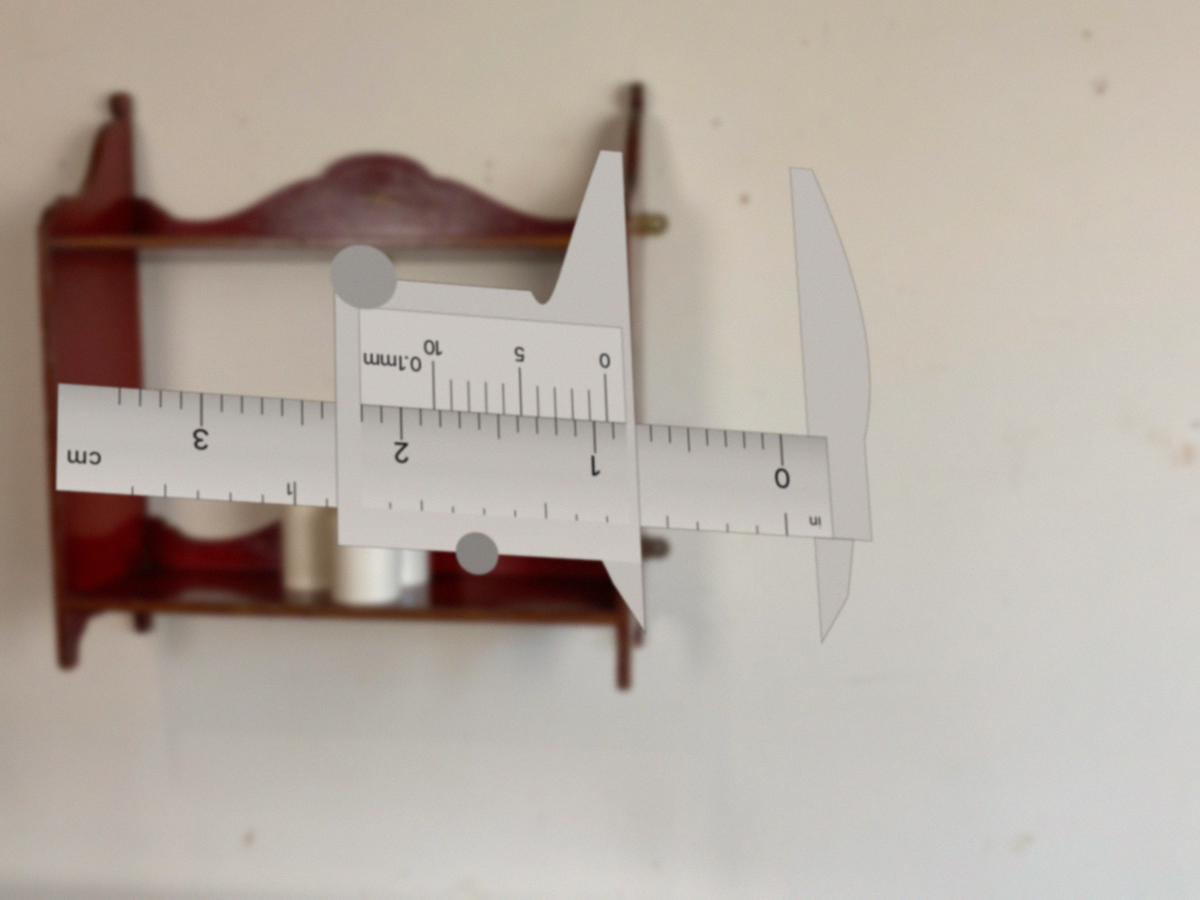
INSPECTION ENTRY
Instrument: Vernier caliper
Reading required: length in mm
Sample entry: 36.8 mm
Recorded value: 9.3 mm
